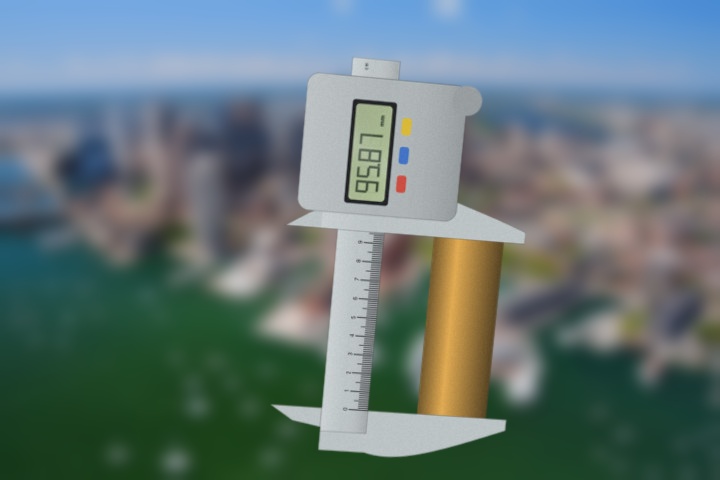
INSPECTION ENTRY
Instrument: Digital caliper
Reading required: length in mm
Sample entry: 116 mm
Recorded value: 95.87 mm
